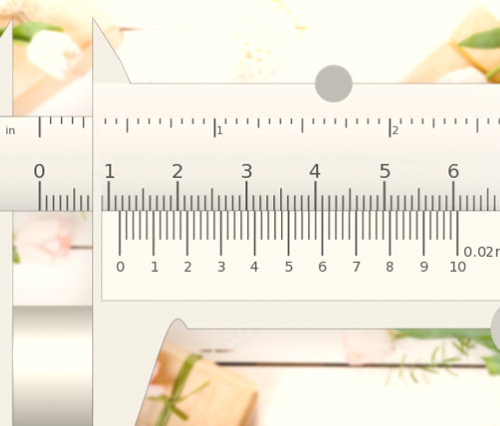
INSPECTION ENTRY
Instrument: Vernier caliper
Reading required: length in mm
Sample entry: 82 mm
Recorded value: 11.6 mm
